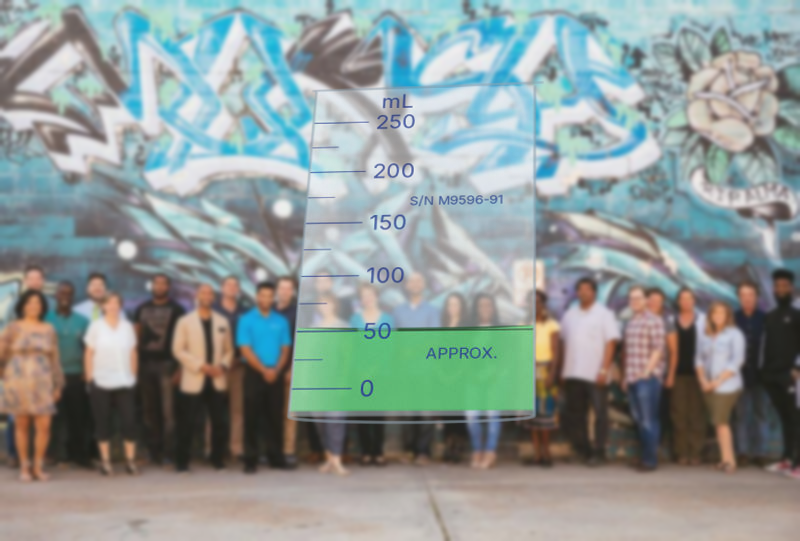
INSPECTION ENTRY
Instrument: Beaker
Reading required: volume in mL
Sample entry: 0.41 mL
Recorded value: 50 mL
